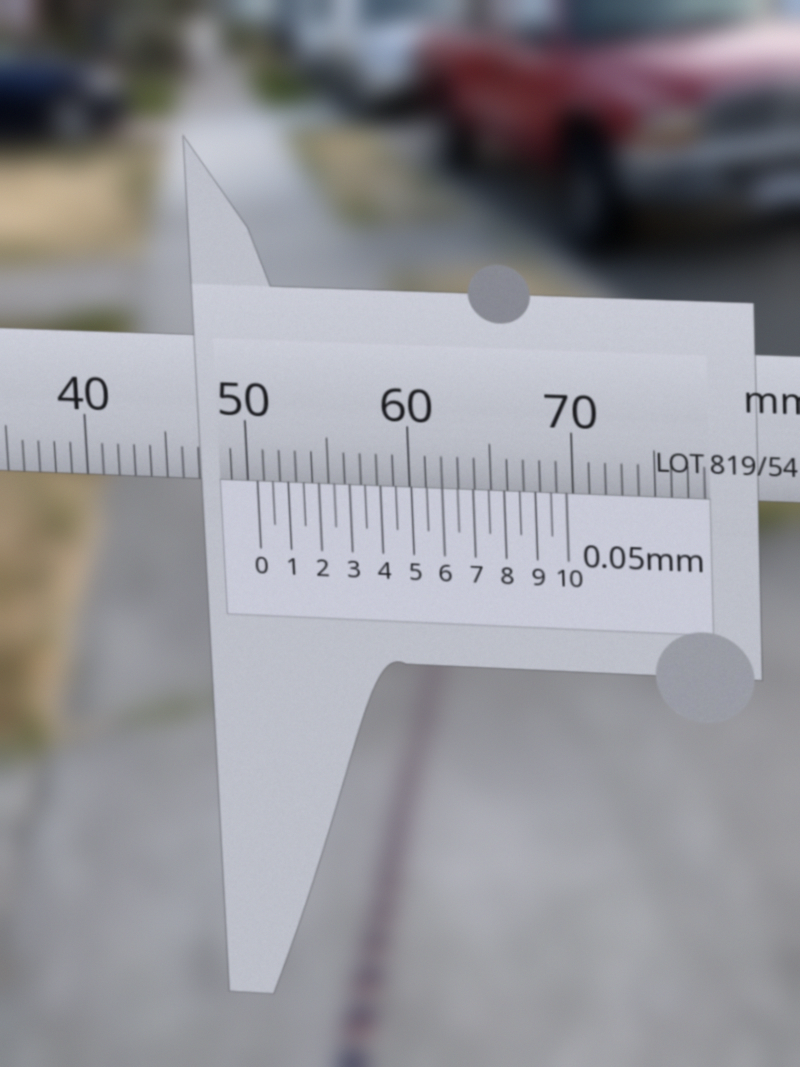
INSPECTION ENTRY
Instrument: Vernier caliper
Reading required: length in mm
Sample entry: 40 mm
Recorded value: 50.6 mm
